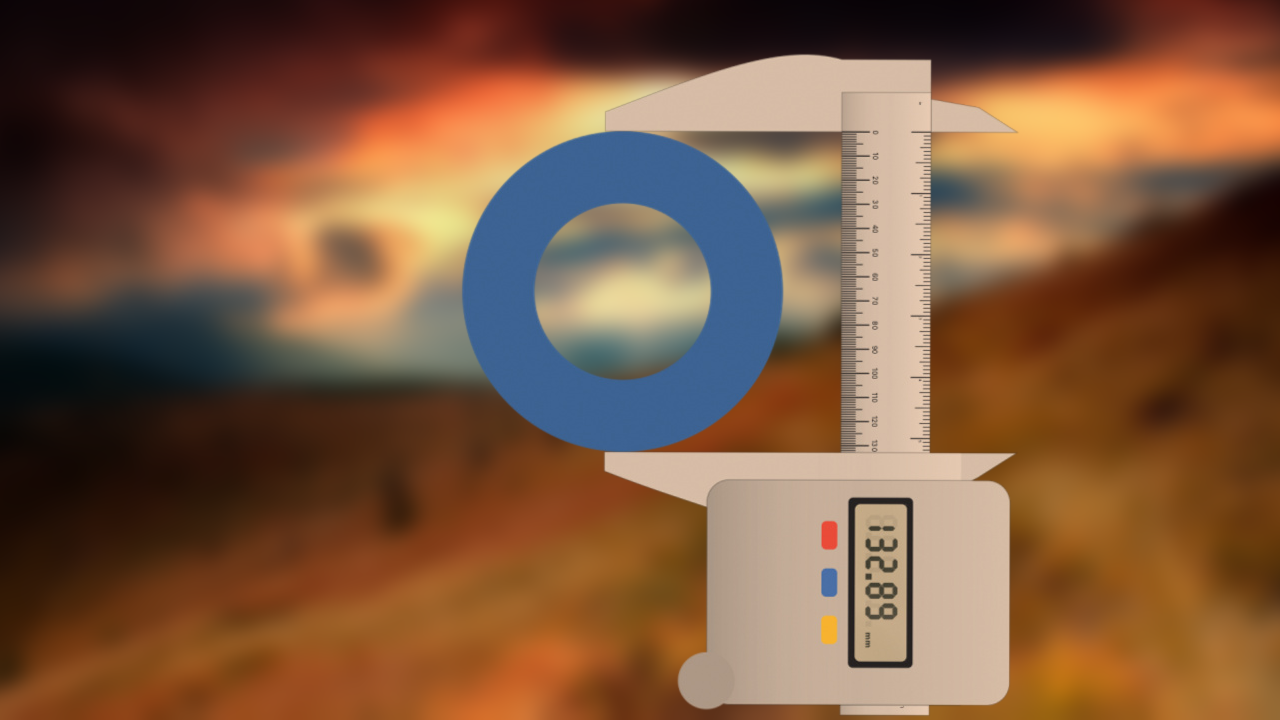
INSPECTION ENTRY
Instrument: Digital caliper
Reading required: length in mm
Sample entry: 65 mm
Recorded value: 132.89 mm
